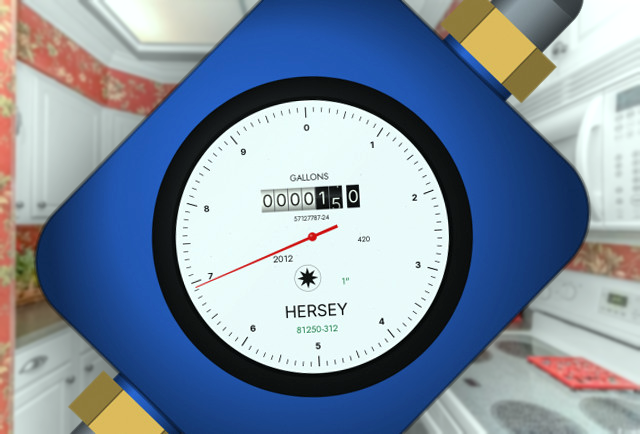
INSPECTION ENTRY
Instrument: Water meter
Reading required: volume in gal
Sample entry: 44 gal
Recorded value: 146.9 gal
